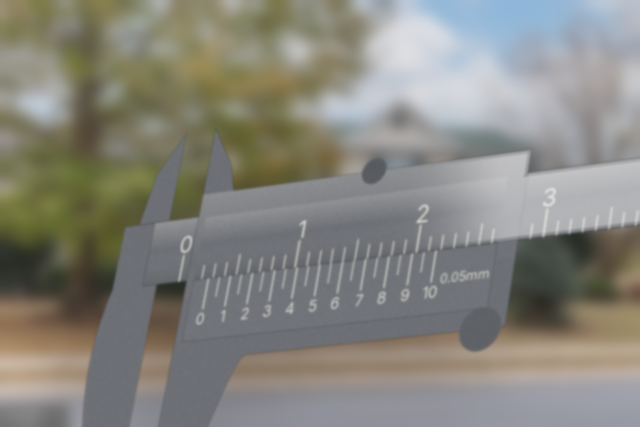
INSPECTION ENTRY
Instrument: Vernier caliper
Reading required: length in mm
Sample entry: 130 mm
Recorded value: 2.6 mm
